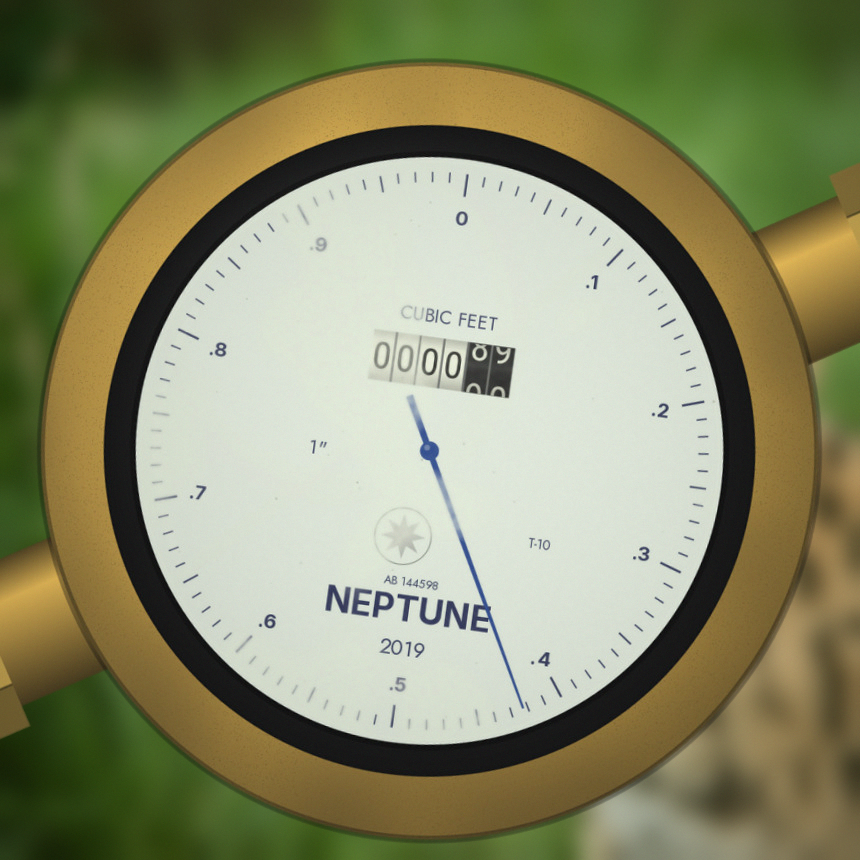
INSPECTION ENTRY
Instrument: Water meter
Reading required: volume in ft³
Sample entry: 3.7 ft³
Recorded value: 89.42 ft³
